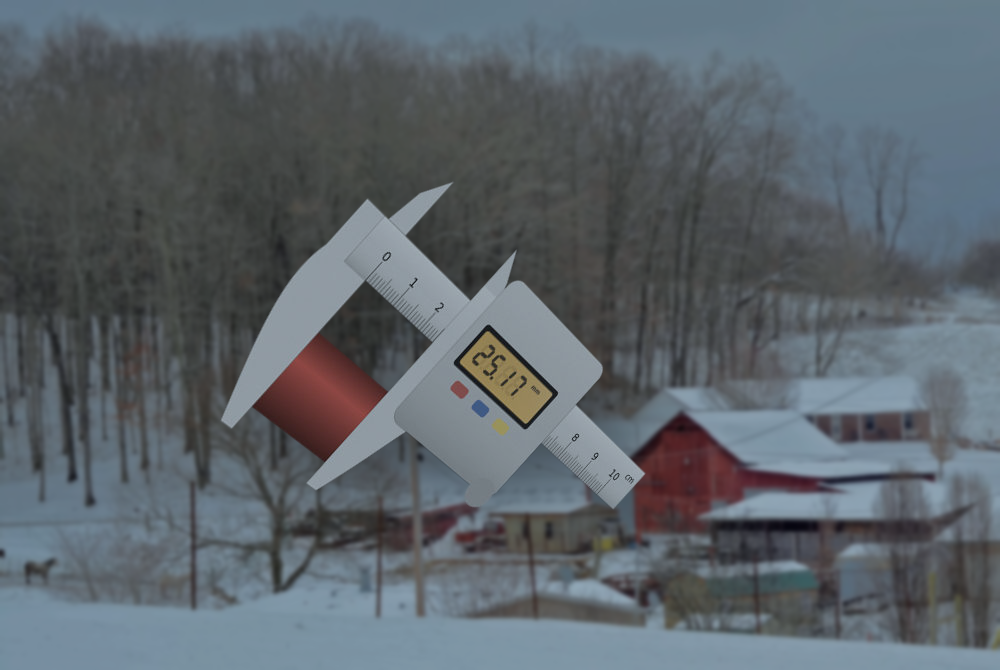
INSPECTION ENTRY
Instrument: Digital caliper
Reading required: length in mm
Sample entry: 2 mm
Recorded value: 25.17 mm
